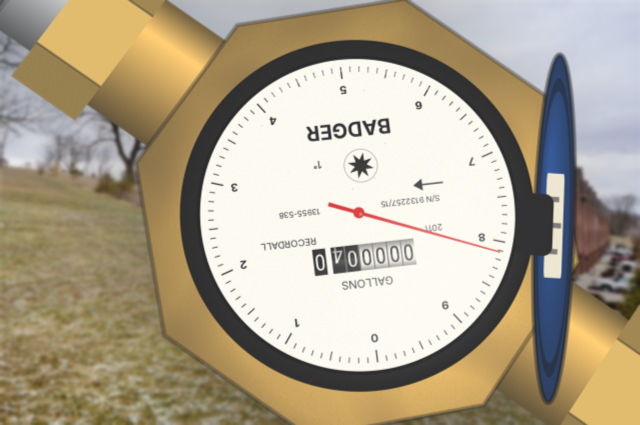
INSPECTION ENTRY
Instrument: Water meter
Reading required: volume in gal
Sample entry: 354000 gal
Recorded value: 38.1 gal
